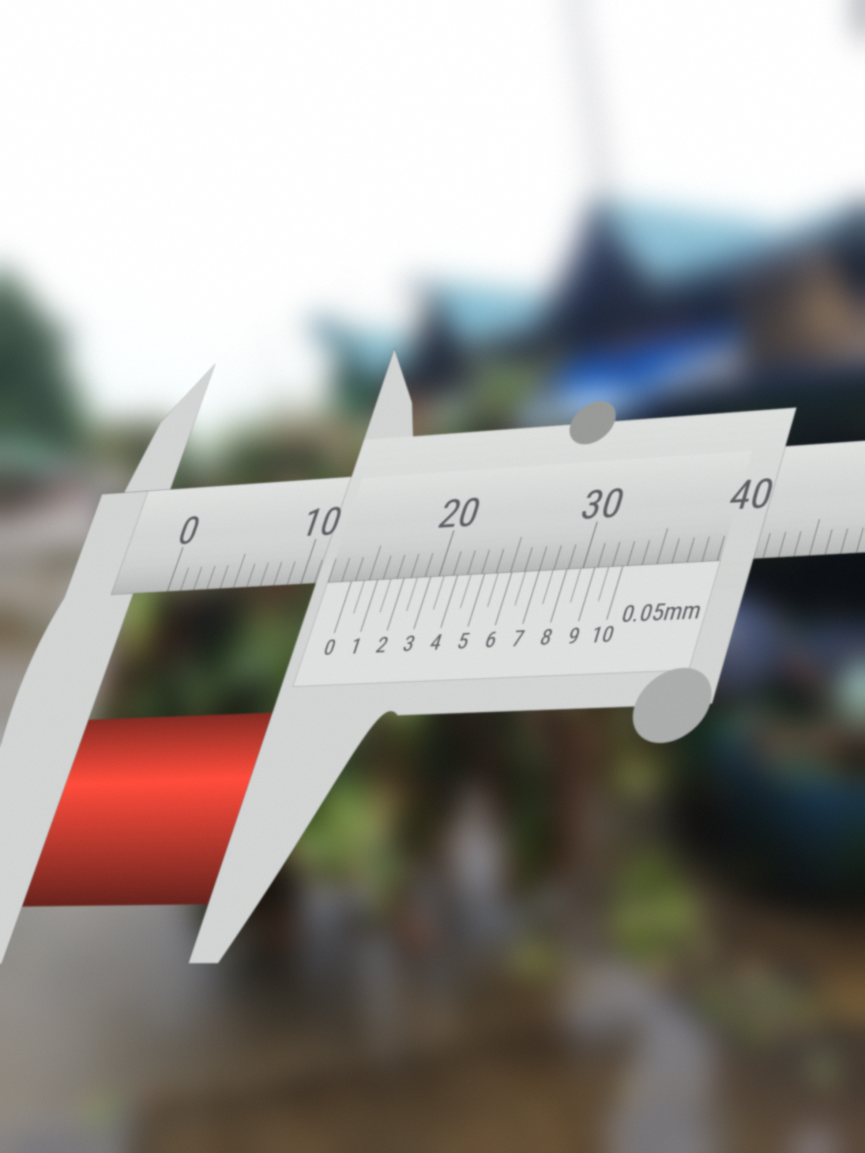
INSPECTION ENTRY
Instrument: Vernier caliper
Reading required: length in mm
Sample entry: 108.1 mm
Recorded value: 13.7 mm
